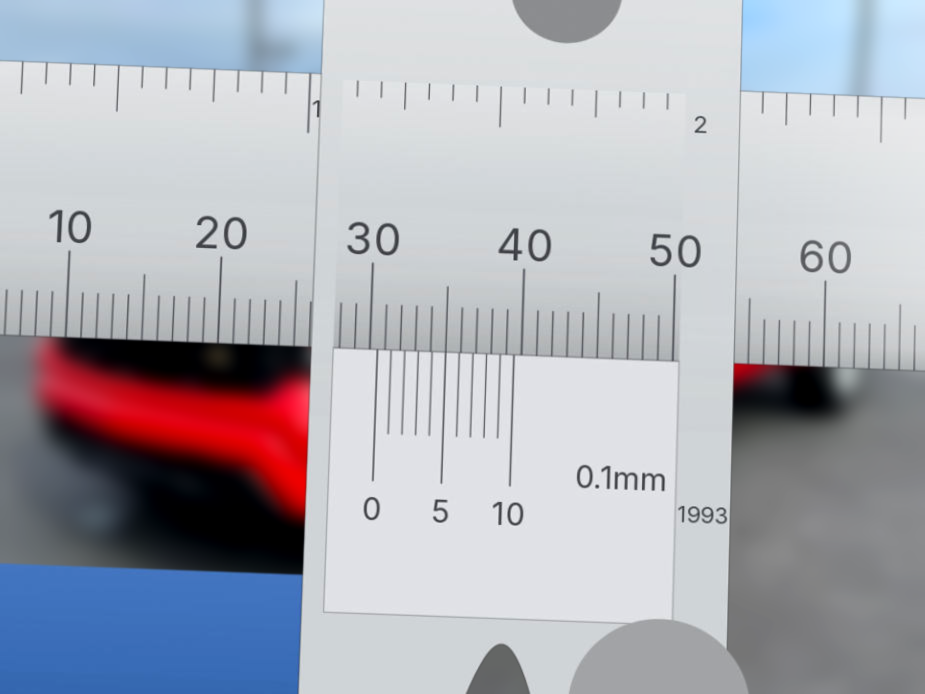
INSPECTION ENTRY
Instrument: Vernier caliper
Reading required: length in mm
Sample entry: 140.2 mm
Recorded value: 30.5 mm
